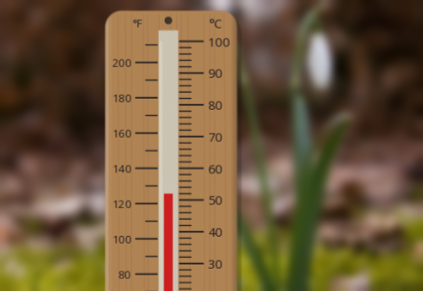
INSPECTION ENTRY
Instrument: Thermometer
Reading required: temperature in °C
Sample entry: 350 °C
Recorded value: 52 °C
